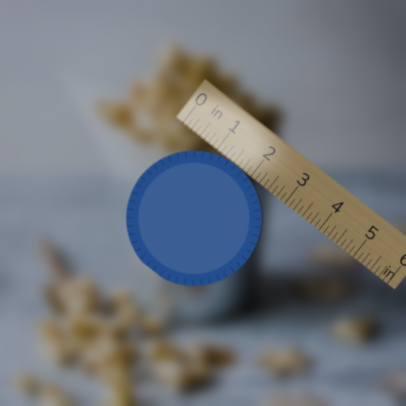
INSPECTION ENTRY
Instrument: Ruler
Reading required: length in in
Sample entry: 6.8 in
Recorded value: 3.125 in
